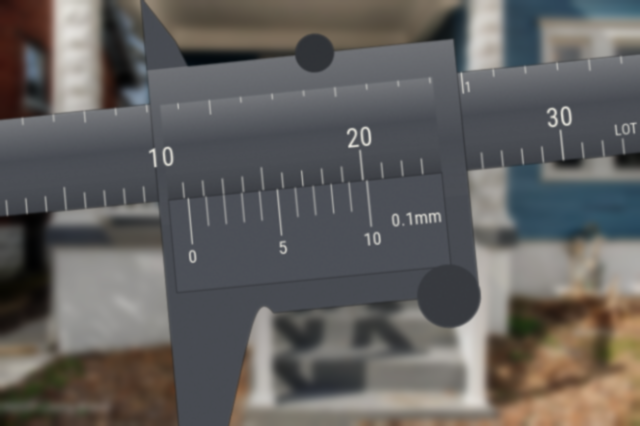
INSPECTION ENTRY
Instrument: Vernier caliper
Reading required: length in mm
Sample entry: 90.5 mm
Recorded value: 11.2 mm
